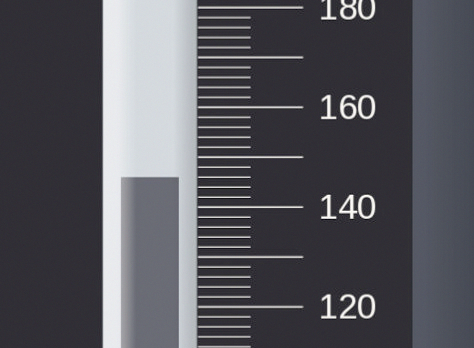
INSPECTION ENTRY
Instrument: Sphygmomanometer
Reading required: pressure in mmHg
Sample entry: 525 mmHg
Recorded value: 146 mmHg
